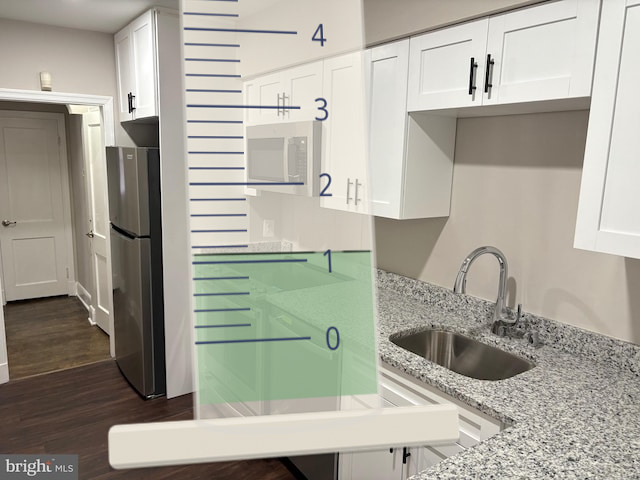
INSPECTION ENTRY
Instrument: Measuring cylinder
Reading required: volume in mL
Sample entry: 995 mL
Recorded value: 1.1 mL
